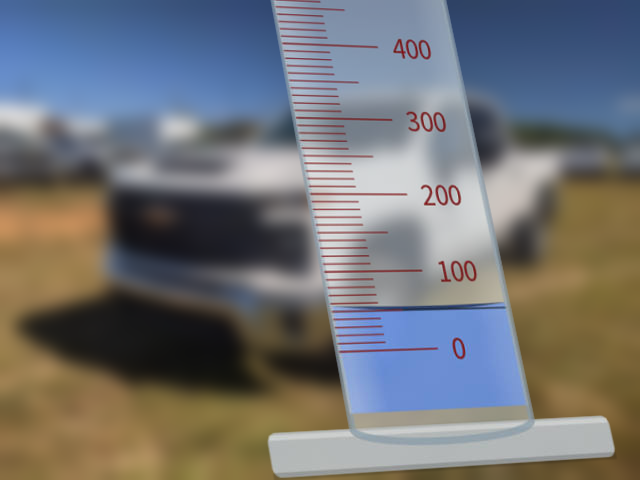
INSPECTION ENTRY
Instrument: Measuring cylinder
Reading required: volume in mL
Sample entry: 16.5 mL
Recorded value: 50 mL
